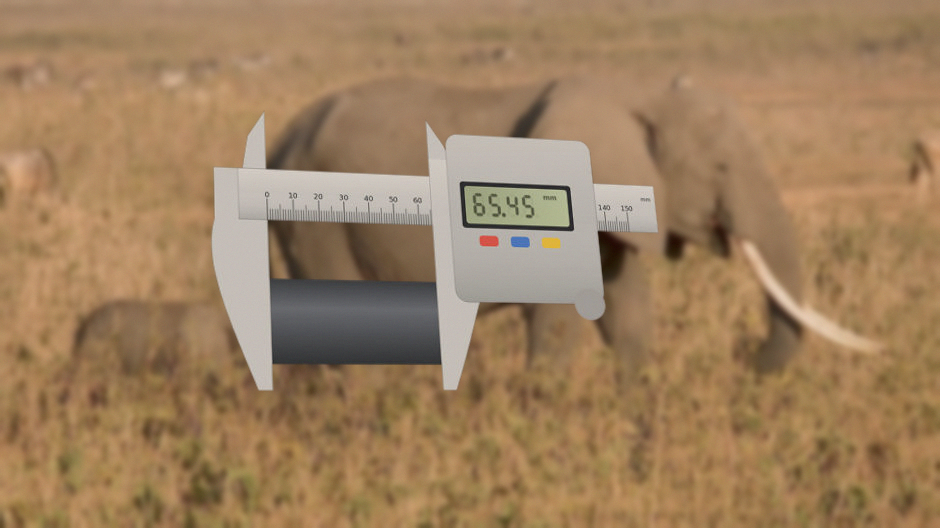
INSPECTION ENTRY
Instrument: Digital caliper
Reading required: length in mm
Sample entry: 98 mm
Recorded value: 65.45 mm
